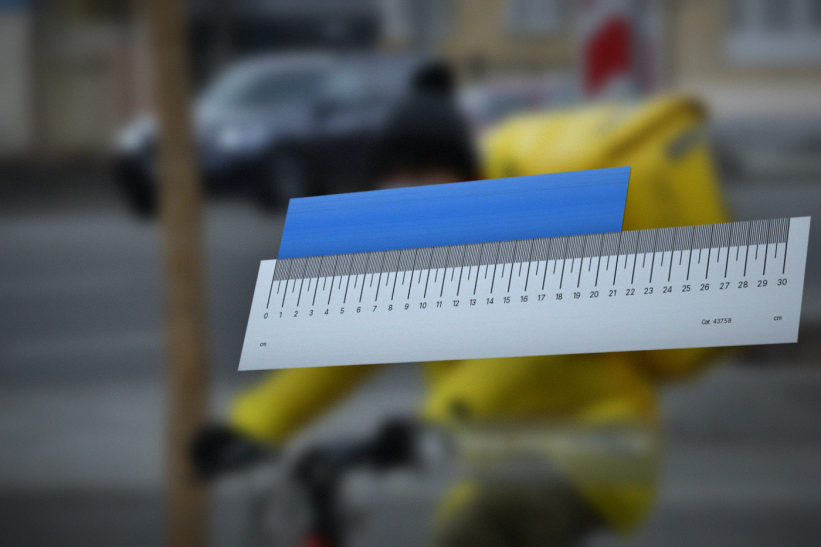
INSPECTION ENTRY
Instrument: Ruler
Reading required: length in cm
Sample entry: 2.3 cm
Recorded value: 21 cm
